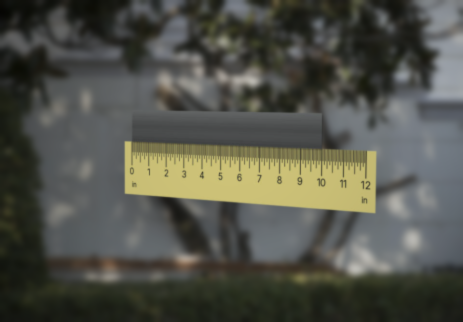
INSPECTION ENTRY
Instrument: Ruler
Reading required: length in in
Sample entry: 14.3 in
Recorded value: 10 in
